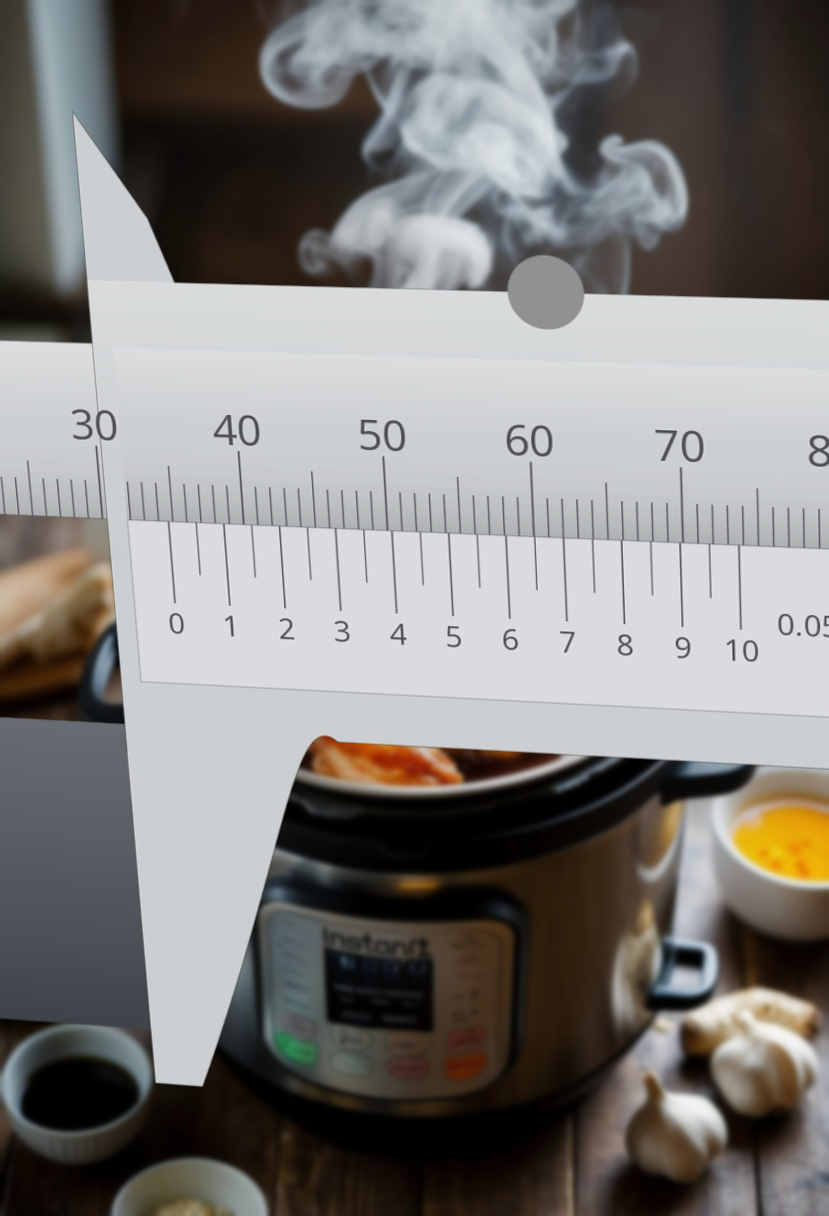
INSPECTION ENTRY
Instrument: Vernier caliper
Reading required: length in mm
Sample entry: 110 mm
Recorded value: 34.7 mm
